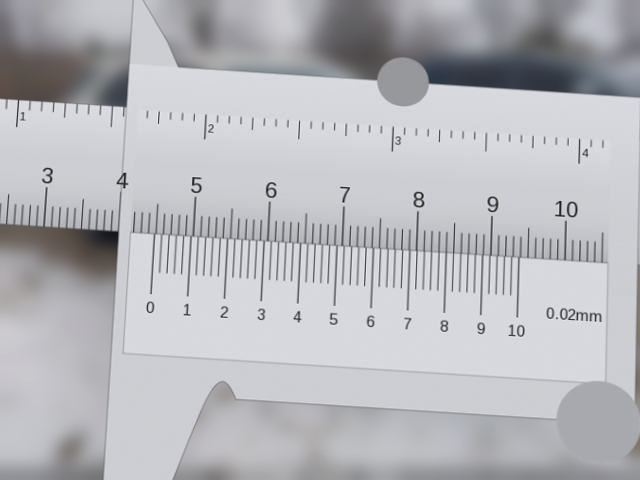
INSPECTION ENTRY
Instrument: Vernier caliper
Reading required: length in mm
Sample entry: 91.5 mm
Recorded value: 44.8 mm
